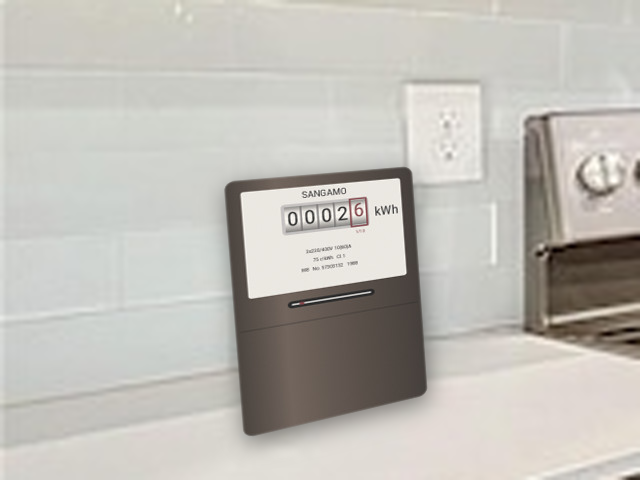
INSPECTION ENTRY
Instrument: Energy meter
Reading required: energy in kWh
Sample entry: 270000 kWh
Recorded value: 2.6 kWh
